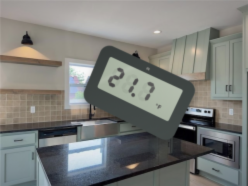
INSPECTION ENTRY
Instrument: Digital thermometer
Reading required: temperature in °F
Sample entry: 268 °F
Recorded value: 21.7 °F
